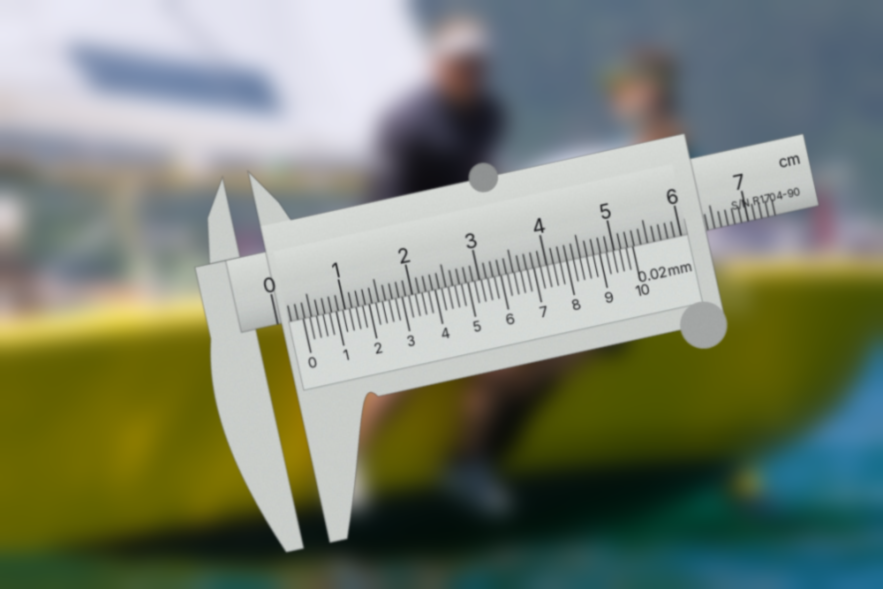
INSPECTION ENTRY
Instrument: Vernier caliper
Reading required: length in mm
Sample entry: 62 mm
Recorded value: 3.8 mm
